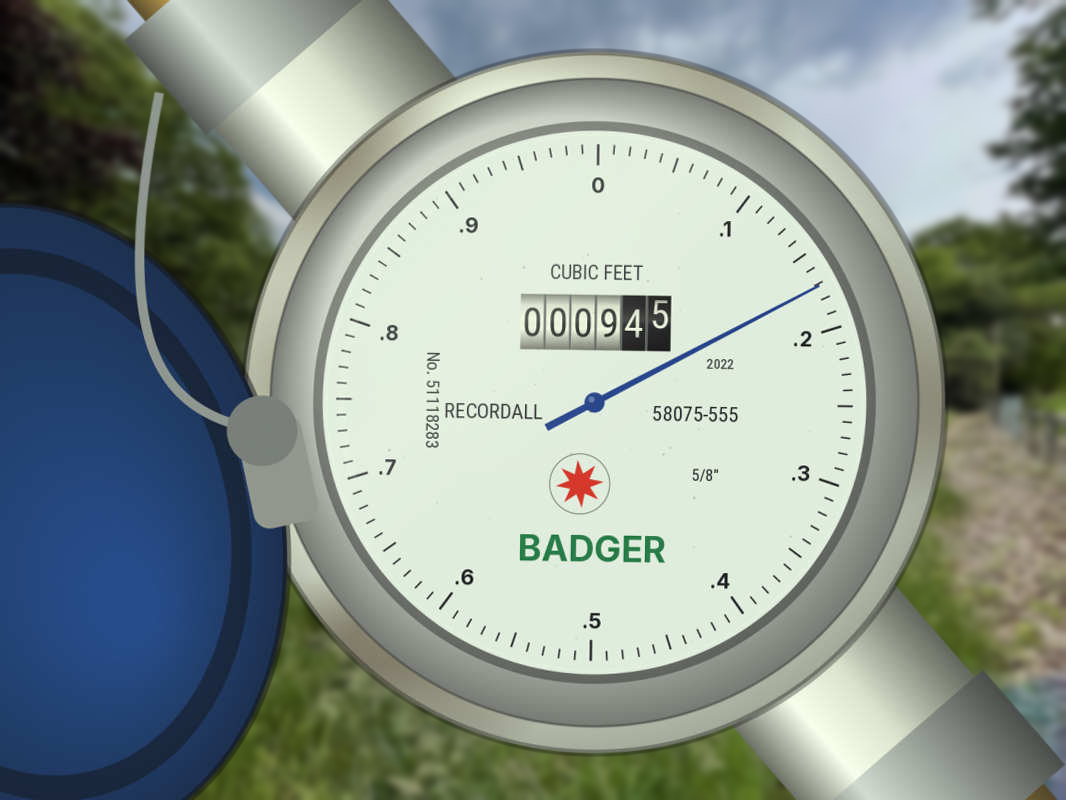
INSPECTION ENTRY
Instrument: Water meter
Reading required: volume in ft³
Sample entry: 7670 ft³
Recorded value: 945.17 ft³
